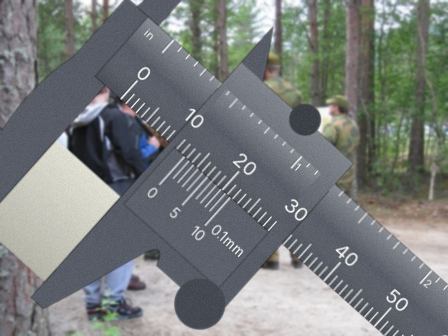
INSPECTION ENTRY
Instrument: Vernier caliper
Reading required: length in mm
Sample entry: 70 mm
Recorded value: 12.6 mm
